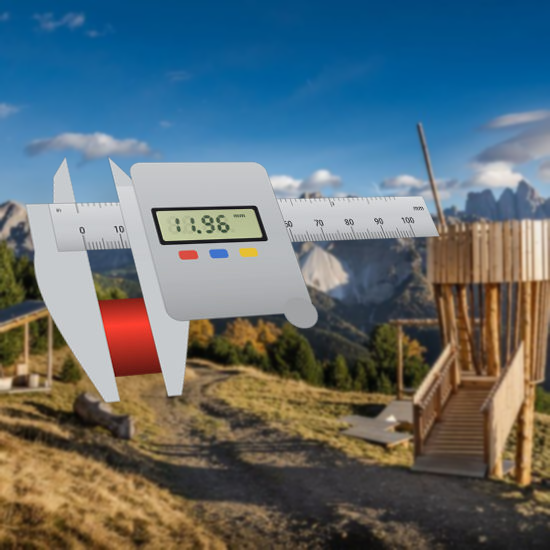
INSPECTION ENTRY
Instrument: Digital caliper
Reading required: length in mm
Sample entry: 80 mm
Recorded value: 11.96 mm
